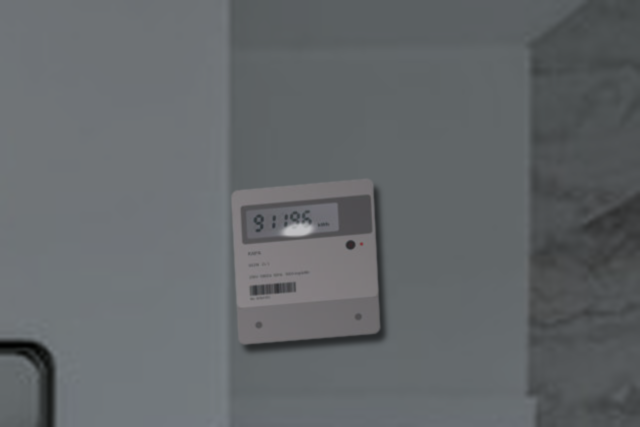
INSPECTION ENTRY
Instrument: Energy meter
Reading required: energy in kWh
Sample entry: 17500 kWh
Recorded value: 91196 kWh
